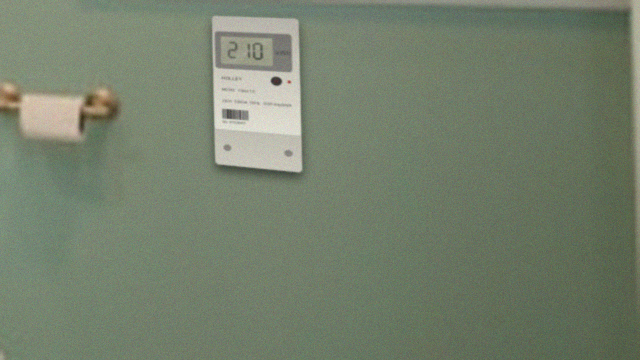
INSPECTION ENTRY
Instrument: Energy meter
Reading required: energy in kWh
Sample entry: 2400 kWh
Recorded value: 210 kWh
